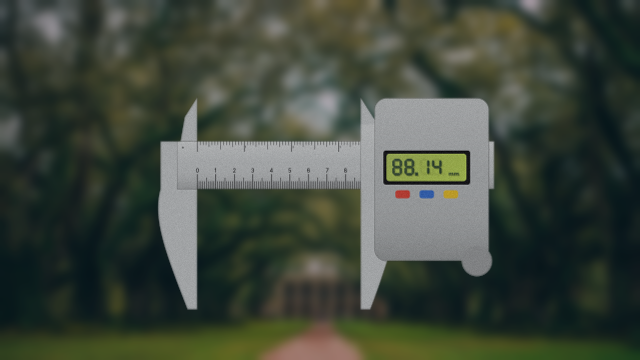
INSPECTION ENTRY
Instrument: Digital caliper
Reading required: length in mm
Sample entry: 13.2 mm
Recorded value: 88.14 mm
